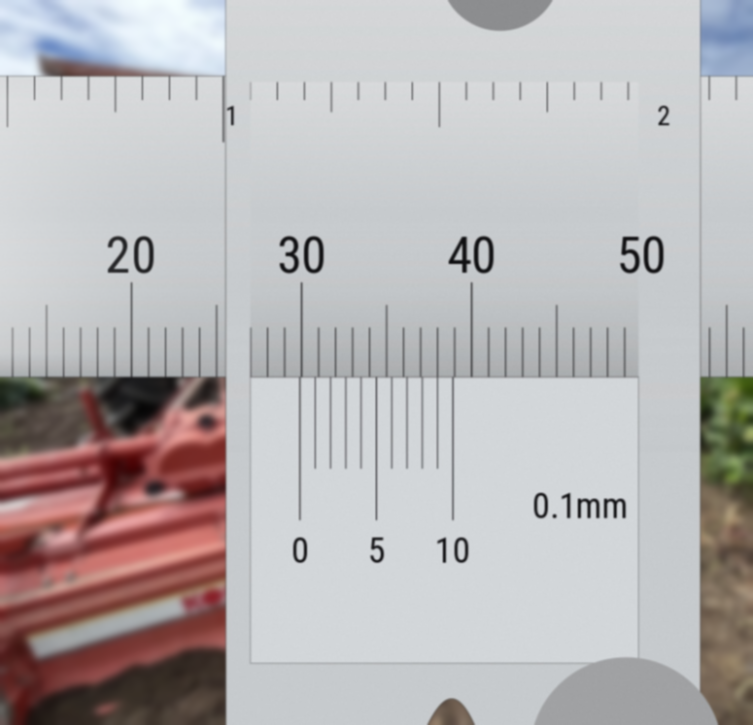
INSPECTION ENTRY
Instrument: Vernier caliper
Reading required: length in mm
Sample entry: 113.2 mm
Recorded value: 29.9 mm
